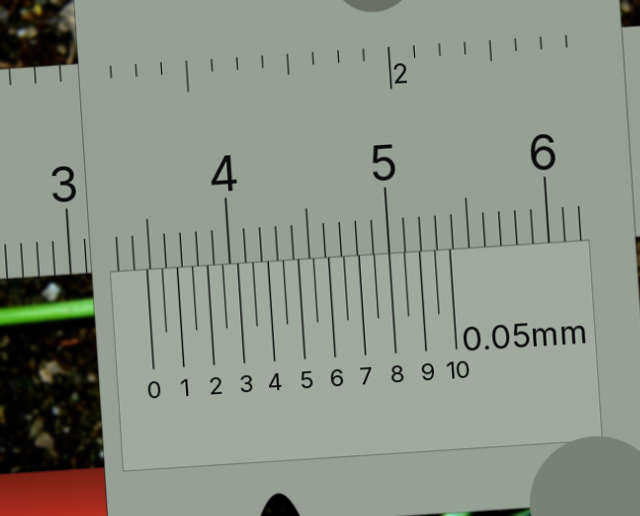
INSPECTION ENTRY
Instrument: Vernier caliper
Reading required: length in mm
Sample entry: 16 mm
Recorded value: 34.8 mm
